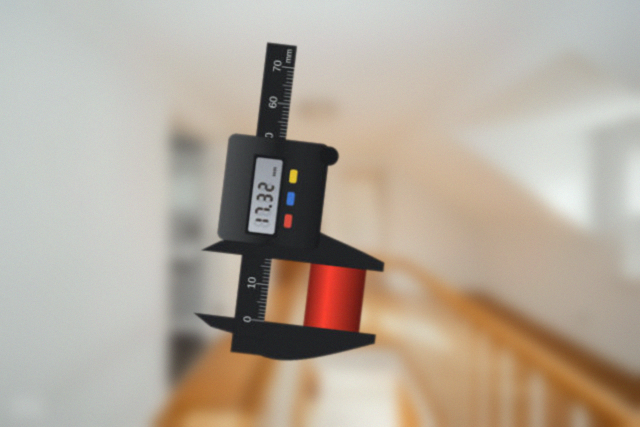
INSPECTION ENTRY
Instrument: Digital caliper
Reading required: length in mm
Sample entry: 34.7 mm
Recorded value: 17.32 mm
